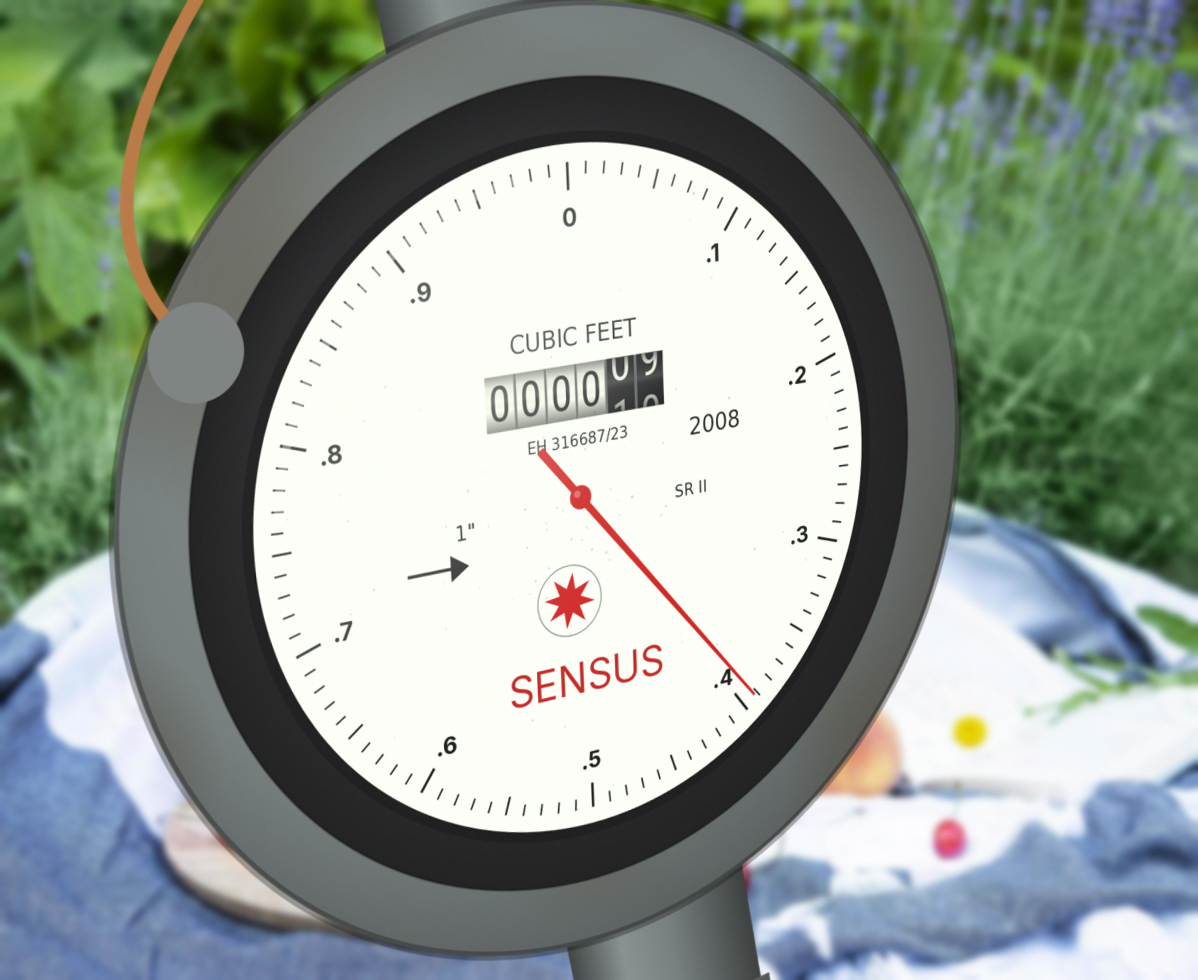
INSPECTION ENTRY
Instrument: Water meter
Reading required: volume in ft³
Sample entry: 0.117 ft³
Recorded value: 9.39 ft³
